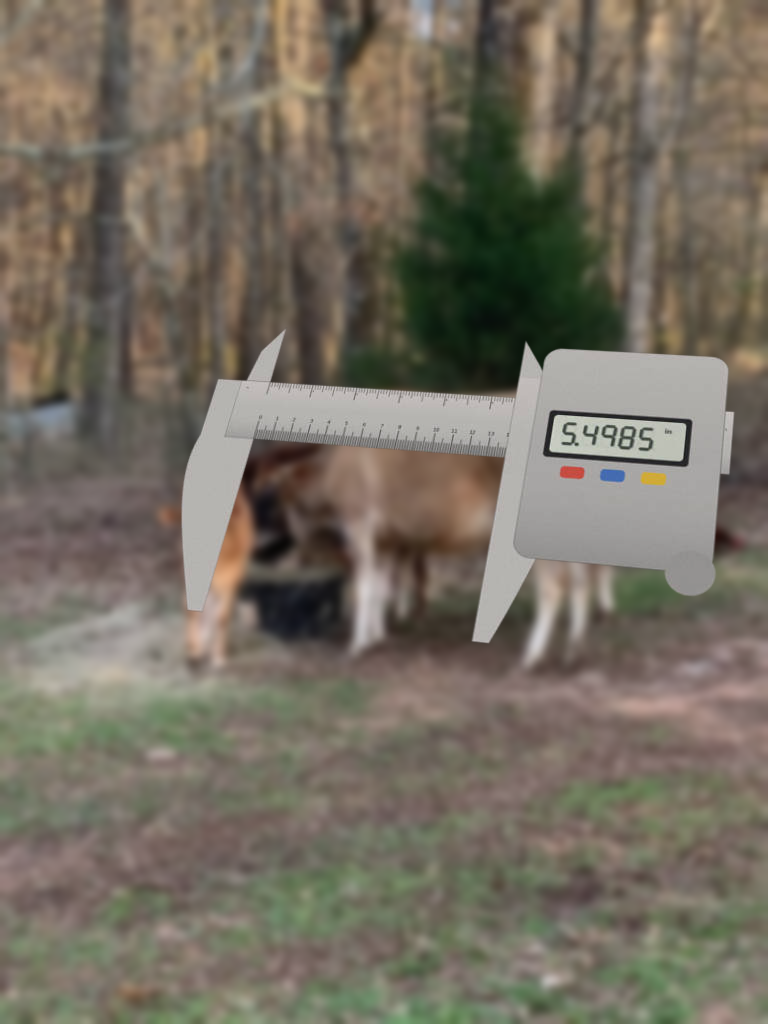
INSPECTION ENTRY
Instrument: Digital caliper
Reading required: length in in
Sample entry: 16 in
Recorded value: 5.4985 in
